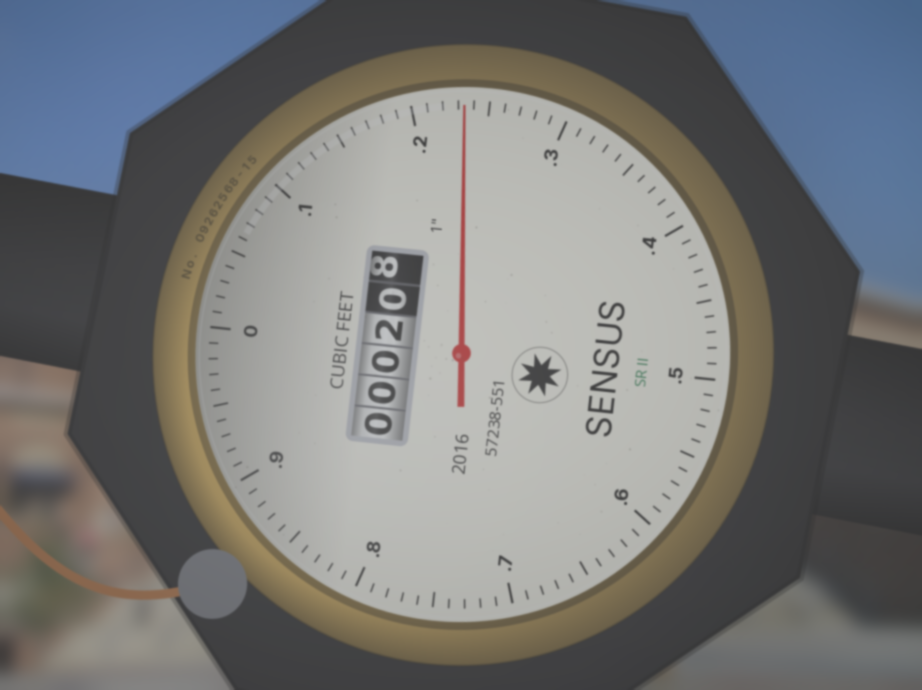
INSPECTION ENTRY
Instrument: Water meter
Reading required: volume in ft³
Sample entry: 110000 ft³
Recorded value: 208.23 ft³
